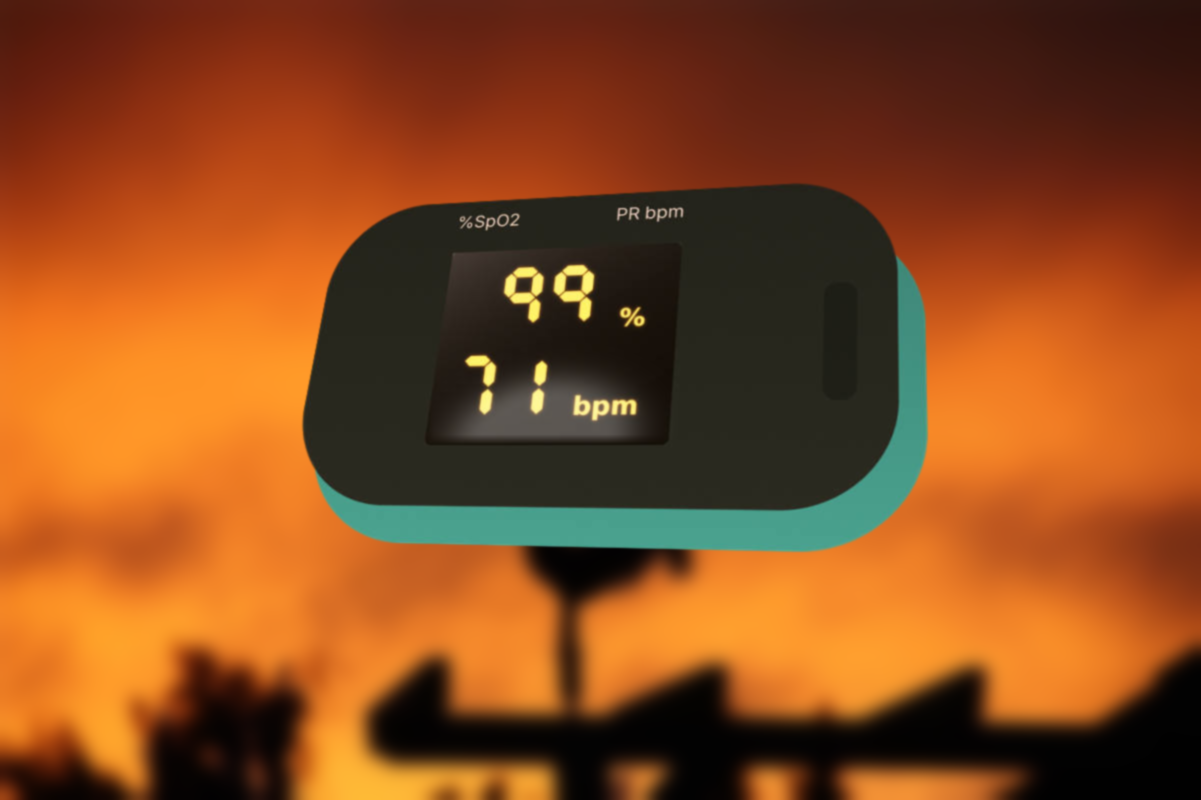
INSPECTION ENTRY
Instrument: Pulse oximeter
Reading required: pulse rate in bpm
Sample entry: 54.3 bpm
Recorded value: 71 bpm
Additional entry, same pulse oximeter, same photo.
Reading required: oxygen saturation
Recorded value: 99 %
